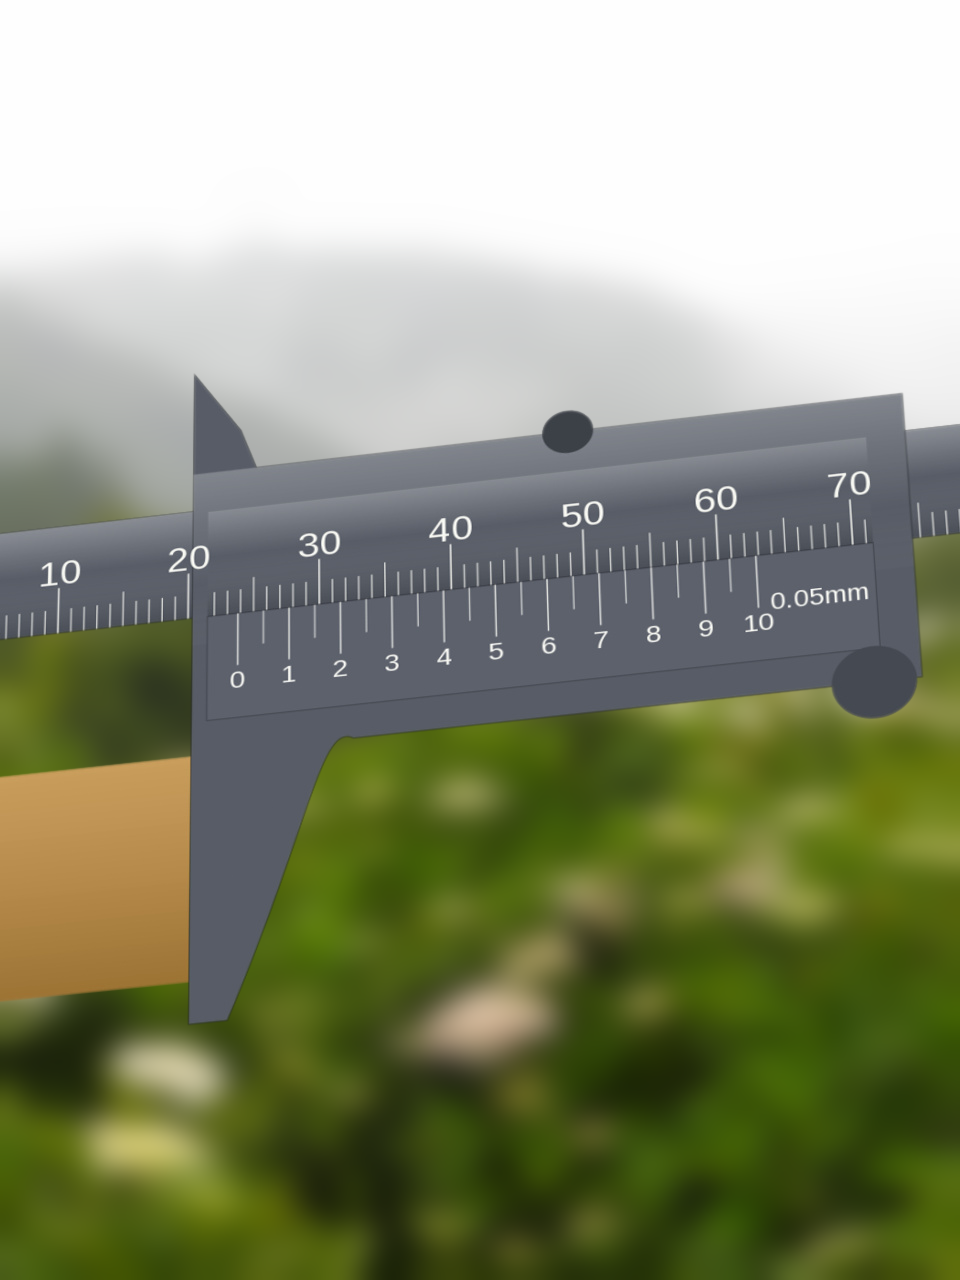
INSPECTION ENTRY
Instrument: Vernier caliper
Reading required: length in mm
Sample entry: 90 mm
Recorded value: 23.8 mm
